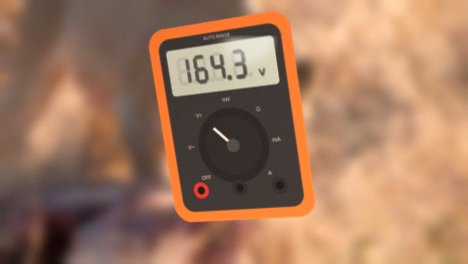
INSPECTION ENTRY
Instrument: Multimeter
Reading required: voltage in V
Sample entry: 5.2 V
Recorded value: 164.3 V
